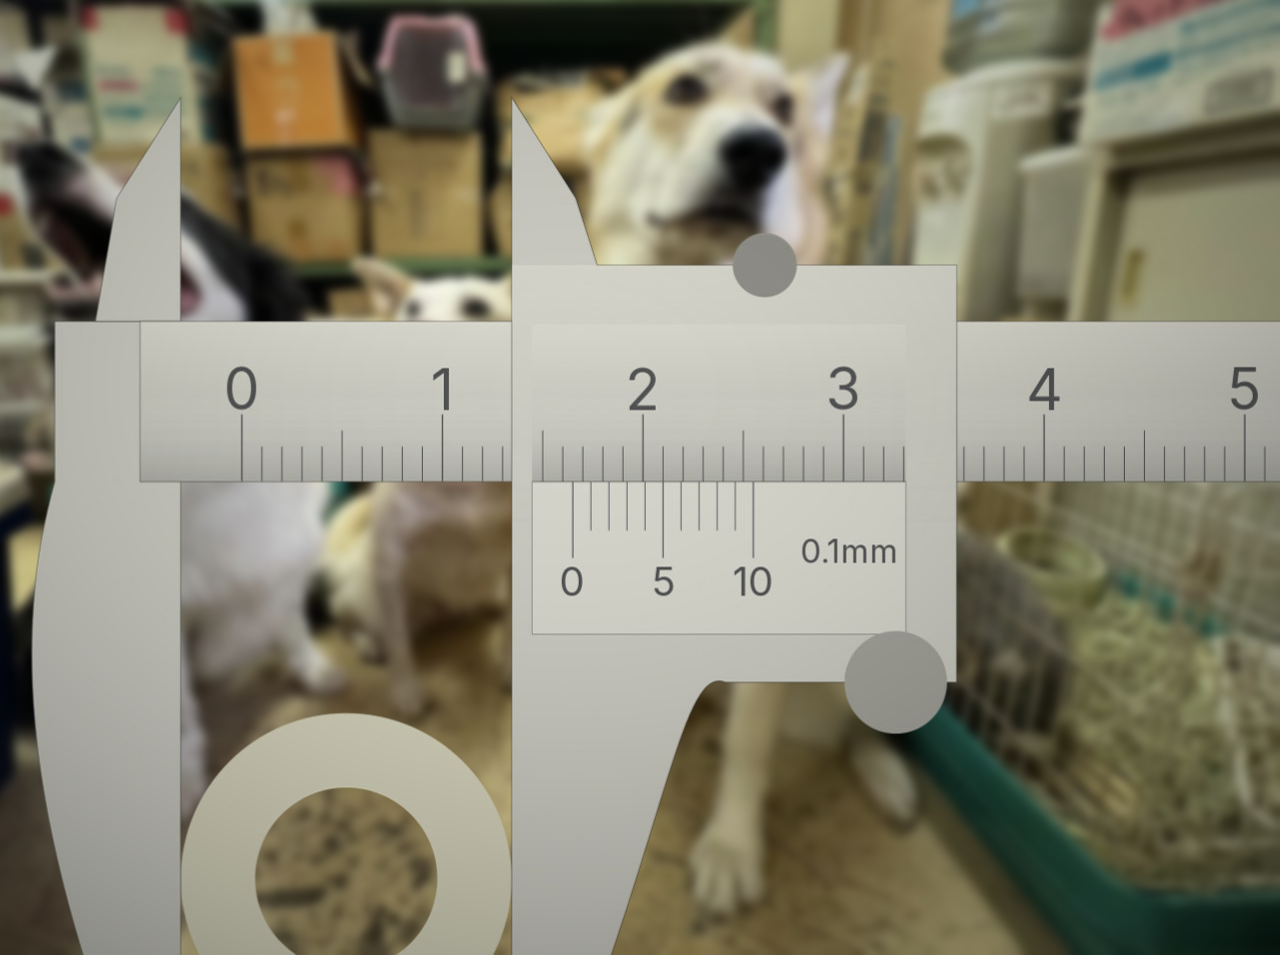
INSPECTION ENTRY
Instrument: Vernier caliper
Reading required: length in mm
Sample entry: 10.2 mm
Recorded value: 16.5 mm
